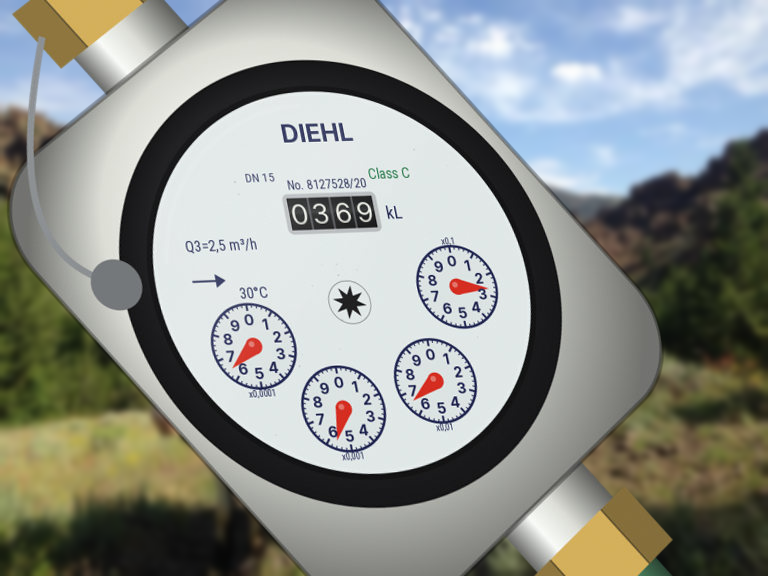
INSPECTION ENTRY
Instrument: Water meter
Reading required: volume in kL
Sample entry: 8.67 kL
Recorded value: 369.2656 kL
